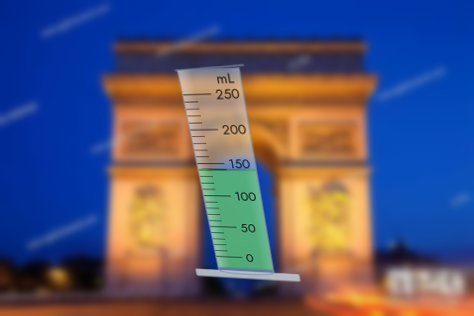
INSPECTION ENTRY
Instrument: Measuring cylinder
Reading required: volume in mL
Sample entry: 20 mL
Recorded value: 140 mL
